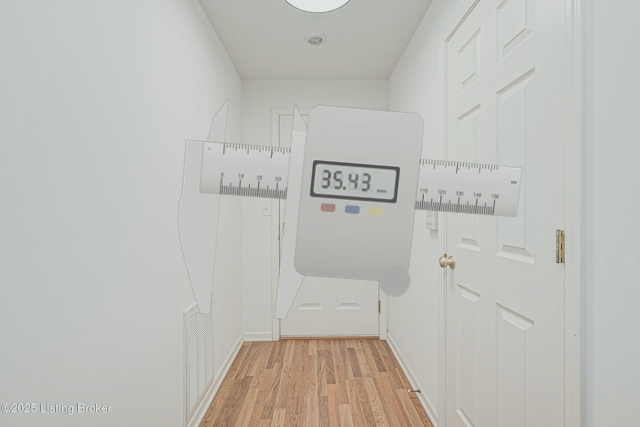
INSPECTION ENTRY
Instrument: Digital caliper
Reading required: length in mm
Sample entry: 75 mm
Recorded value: 35.43 mm
